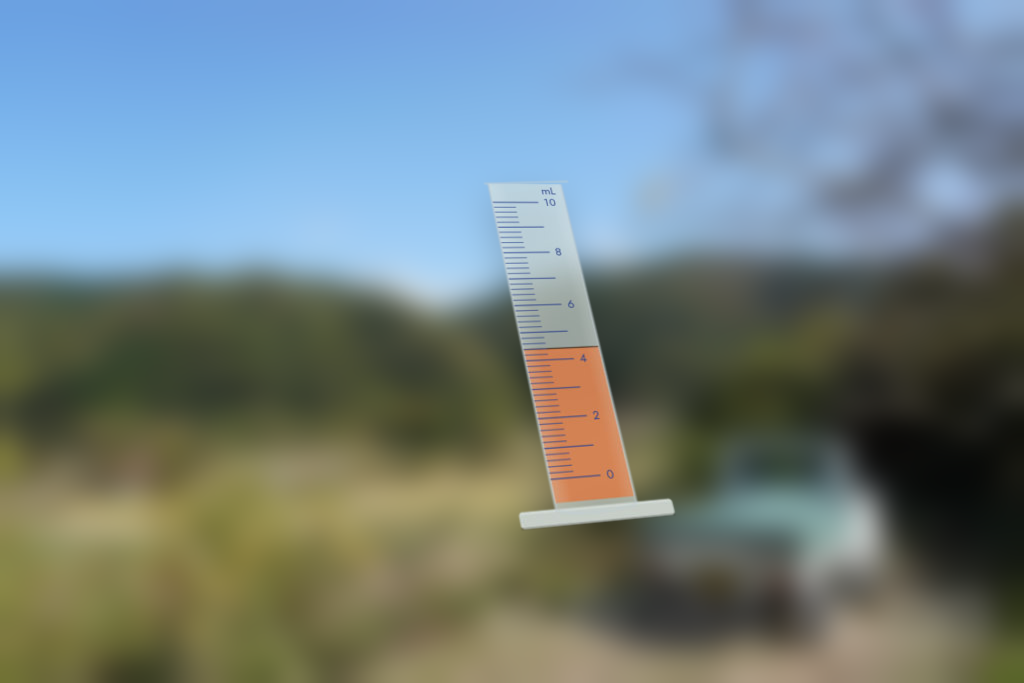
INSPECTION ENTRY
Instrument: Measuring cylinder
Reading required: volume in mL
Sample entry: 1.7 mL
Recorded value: 4.4 mL
